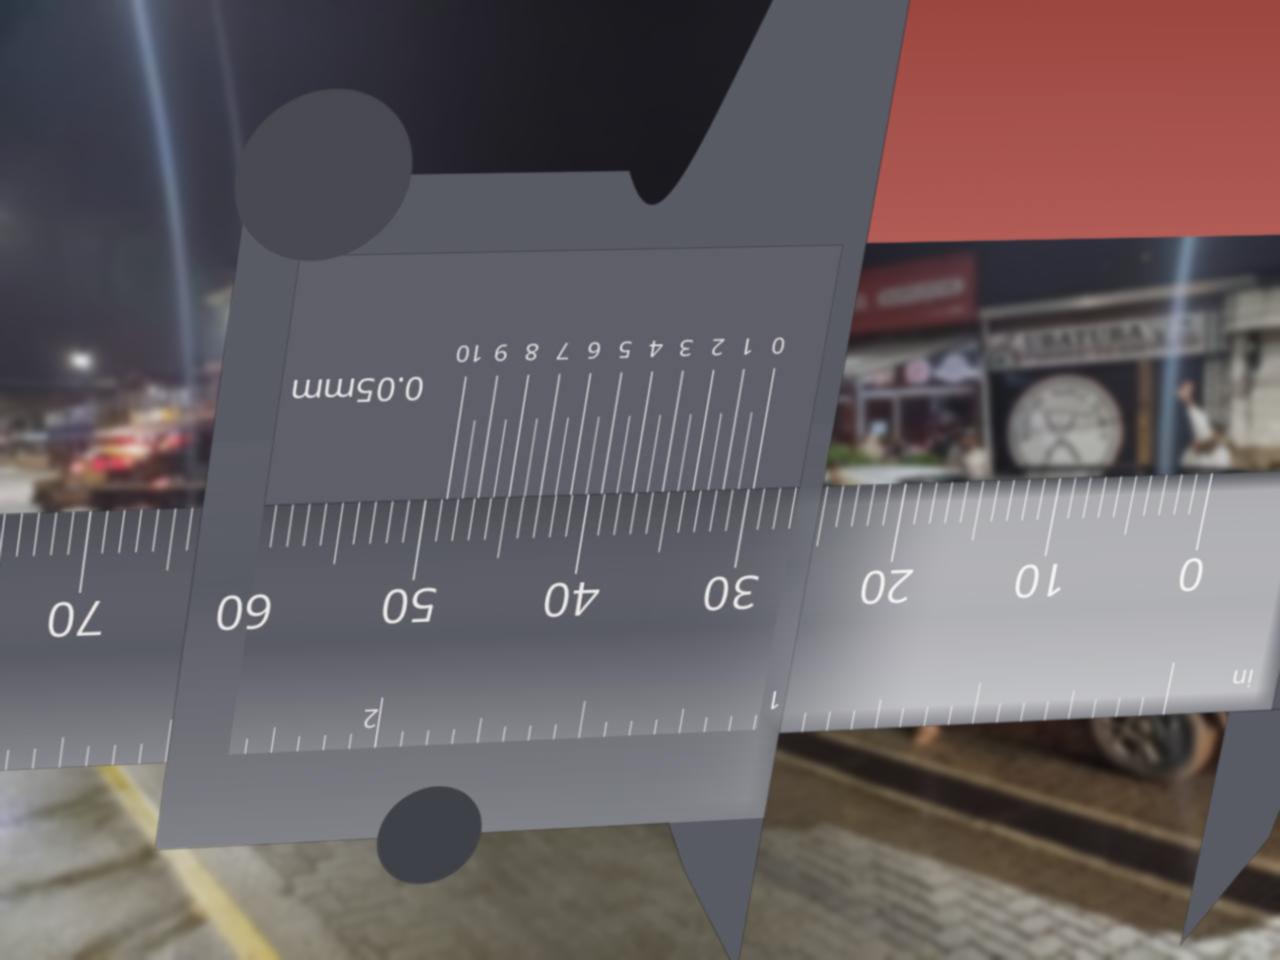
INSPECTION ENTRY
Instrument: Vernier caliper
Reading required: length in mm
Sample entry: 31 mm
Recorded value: 29.7 mm
